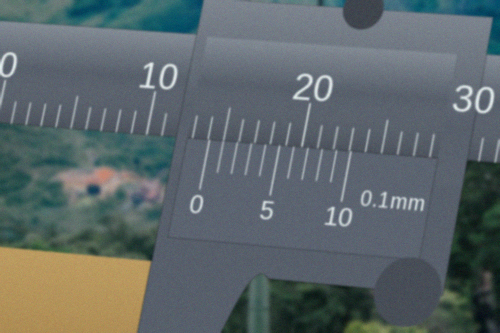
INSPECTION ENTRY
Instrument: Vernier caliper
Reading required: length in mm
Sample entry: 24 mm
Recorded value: 14.1 mm
